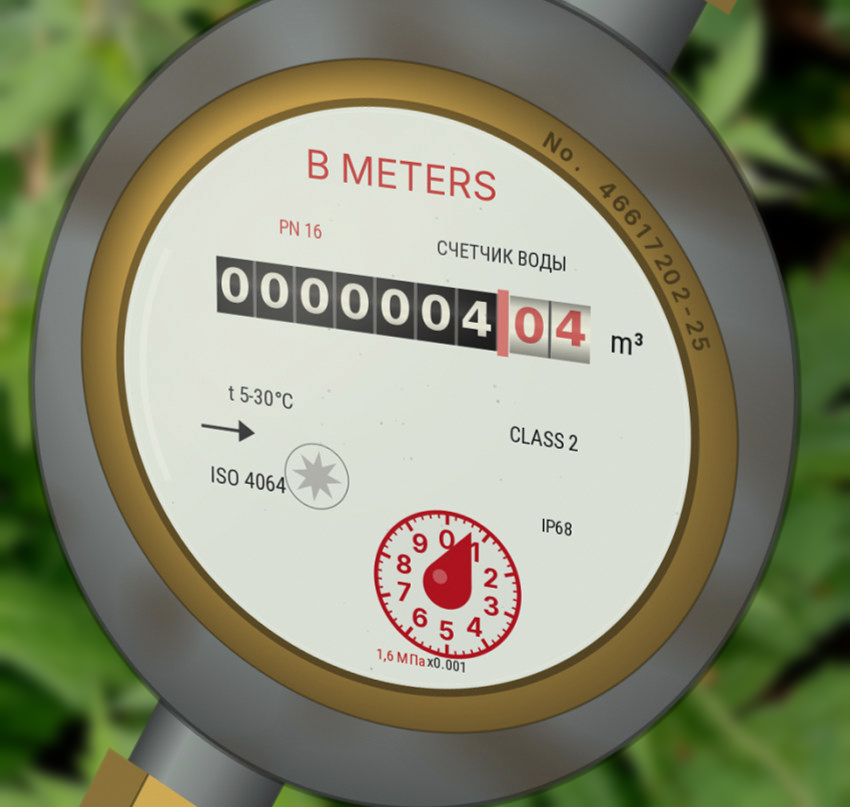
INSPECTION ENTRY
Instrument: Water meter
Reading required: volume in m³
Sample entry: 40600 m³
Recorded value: 4.040 m³
